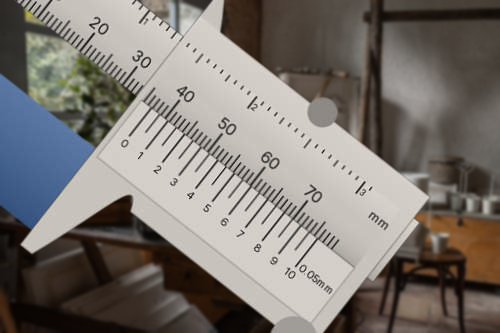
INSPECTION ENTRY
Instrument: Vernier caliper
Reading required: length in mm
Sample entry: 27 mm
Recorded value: 36.8 mm
